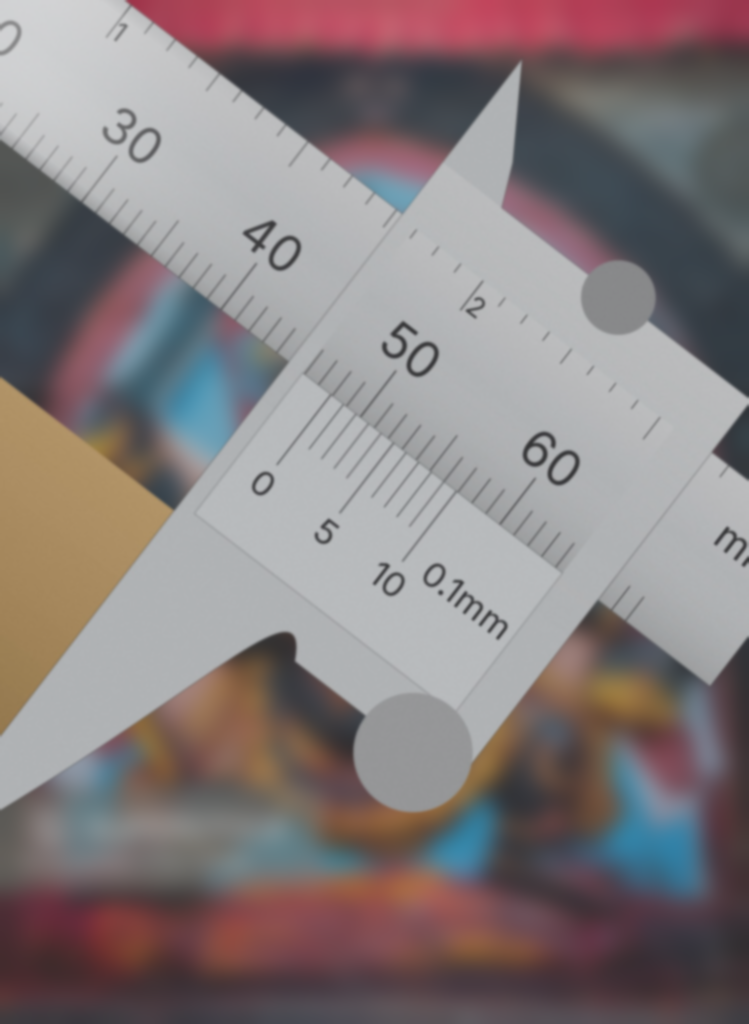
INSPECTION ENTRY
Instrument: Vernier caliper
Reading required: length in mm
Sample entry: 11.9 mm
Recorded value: 47.9 mm
